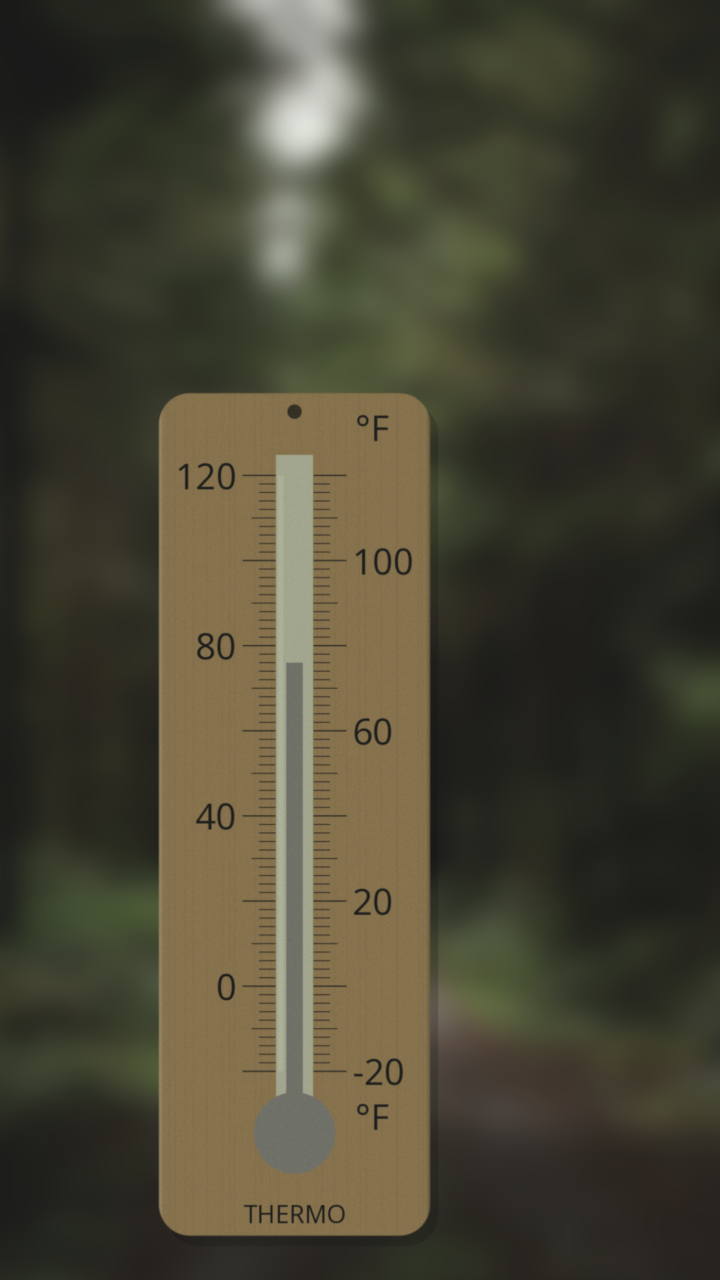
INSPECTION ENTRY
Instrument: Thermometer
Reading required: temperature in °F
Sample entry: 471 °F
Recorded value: 76 °F
